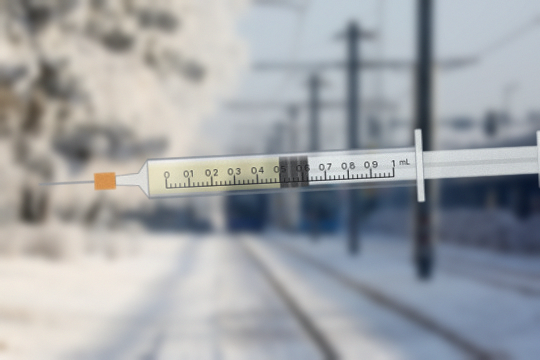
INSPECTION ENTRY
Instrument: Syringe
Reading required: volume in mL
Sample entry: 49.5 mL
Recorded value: 0.5 mL
